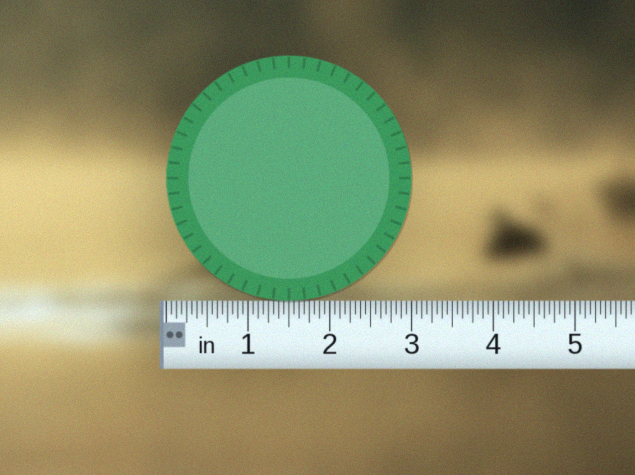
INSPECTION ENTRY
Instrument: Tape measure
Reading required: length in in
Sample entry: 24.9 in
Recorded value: 3 in
